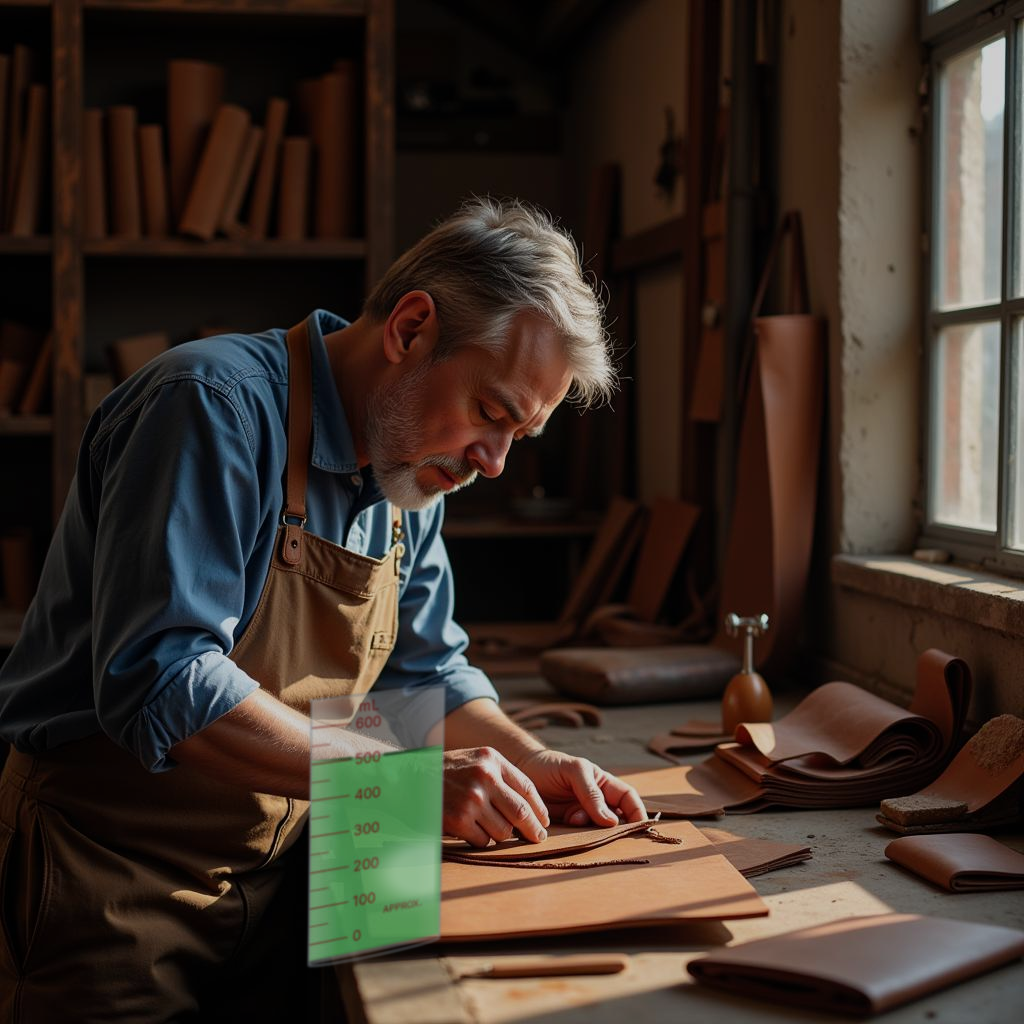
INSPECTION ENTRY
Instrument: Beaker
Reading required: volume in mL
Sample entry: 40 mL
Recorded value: 500 mL
